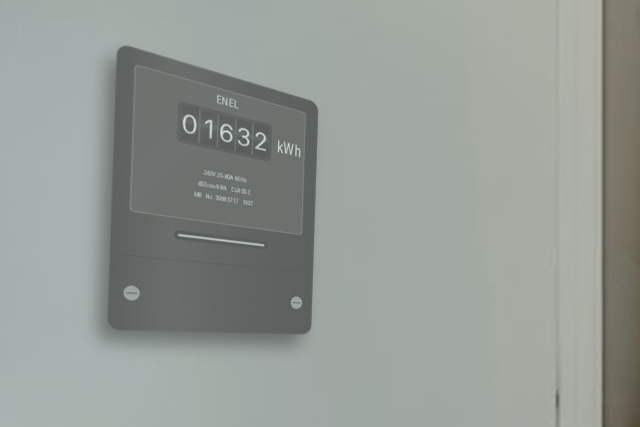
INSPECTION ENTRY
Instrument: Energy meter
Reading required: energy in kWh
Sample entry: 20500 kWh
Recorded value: 1632 kWh
